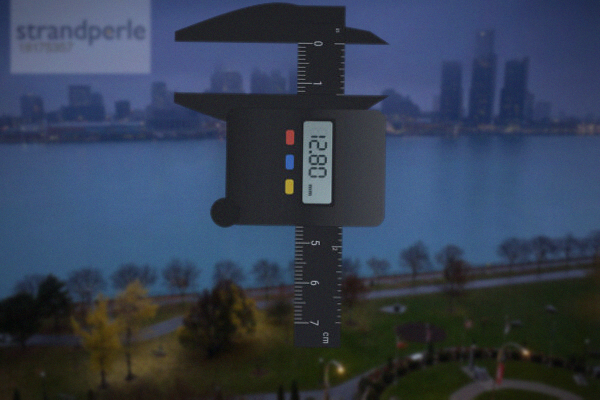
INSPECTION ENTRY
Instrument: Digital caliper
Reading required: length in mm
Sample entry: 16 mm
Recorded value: 12.80 mm
